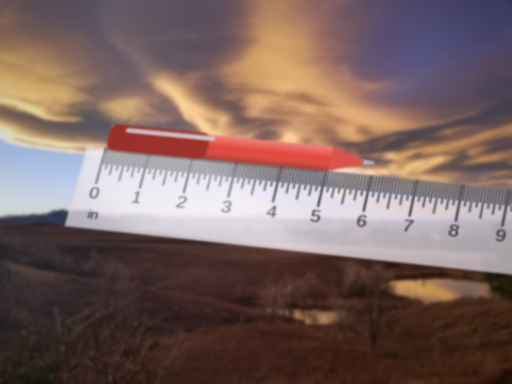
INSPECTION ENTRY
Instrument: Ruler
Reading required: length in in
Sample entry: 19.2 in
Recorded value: 6 in
